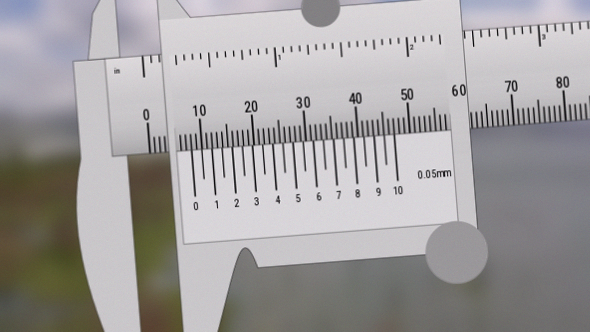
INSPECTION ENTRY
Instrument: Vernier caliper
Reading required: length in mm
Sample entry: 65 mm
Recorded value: 8.0 mm
